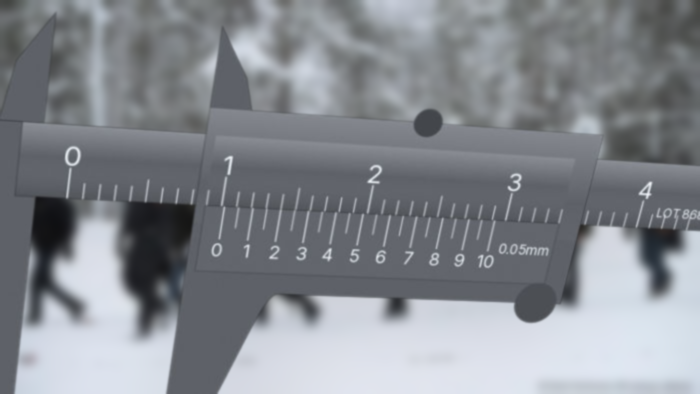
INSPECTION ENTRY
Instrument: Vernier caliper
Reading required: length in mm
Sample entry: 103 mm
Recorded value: 10.2 mm
